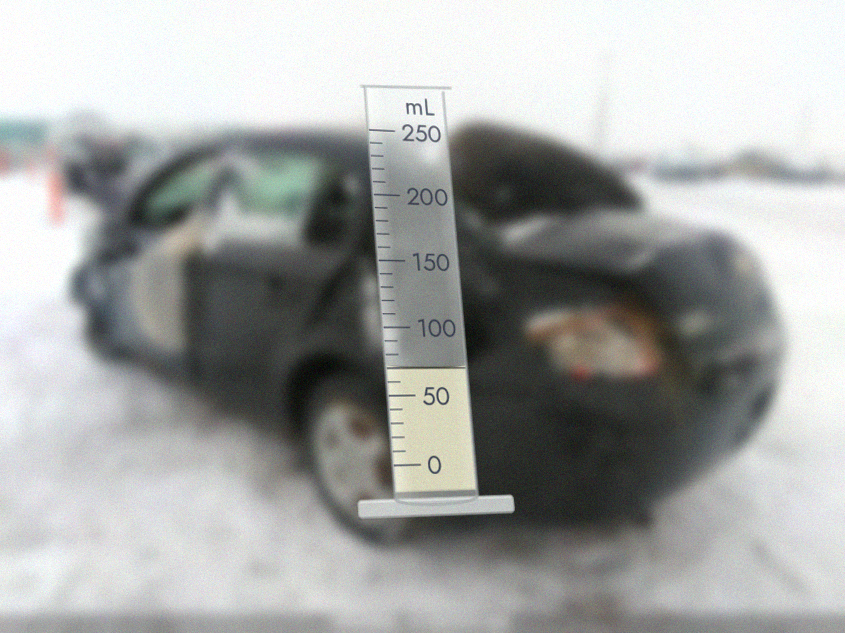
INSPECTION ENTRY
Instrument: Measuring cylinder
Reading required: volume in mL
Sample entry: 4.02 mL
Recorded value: 70 mL
